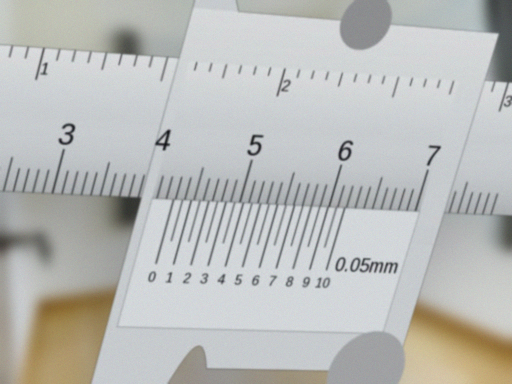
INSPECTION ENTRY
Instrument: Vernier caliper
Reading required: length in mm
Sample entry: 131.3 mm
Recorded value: 42.8 mm
